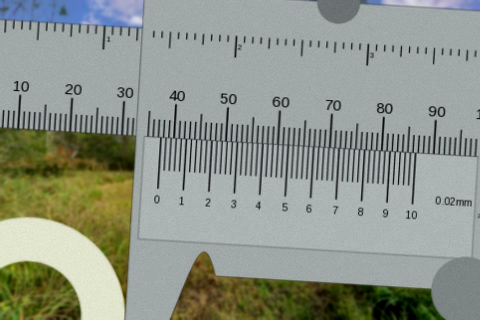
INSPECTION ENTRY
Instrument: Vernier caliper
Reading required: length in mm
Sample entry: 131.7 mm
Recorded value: 37.5 mm
